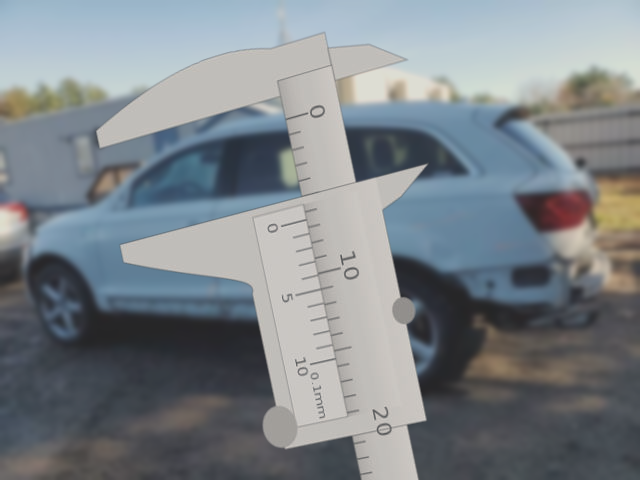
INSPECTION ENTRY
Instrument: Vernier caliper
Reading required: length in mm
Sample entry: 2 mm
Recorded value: 6.5 mm
